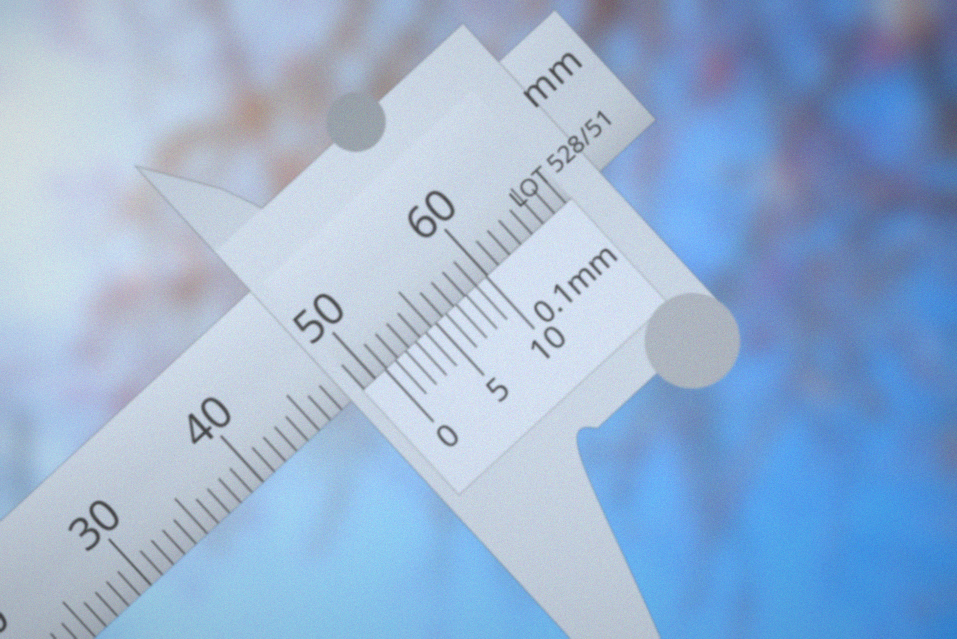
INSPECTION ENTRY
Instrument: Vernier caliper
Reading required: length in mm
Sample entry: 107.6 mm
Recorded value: 50.9 mm
